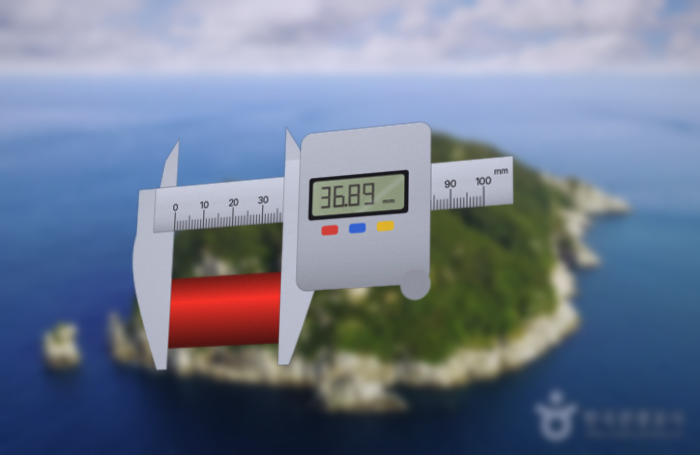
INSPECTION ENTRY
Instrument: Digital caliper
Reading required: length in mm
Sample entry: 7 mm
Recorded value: 36.89 mm
